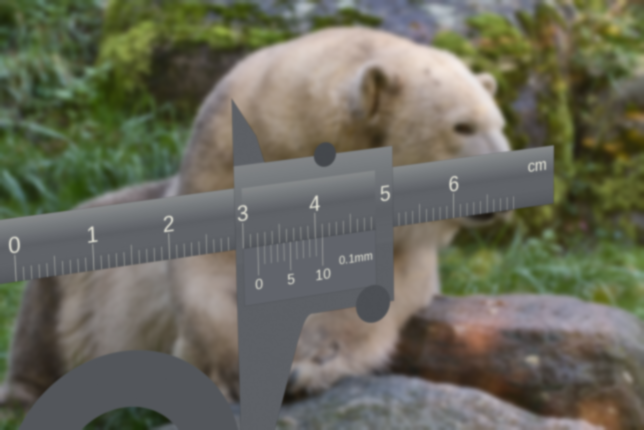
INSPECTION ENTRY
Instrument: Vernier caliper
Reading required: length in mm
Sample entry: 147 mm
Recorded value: 32.0 mm
